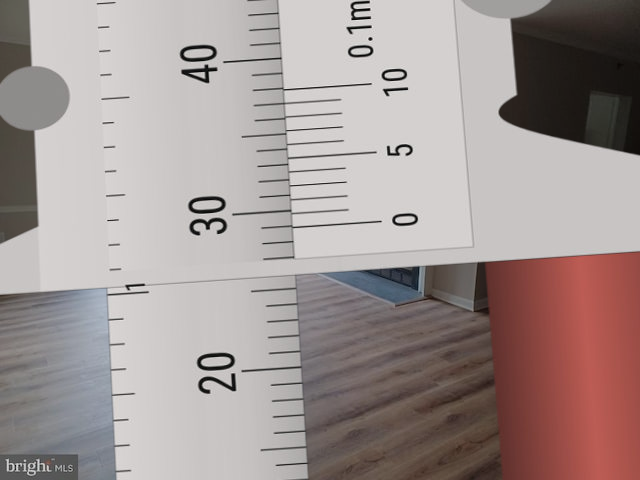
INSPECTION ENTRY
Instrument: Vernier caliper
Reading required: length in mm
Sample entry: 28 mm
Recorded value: 28.9 mm
